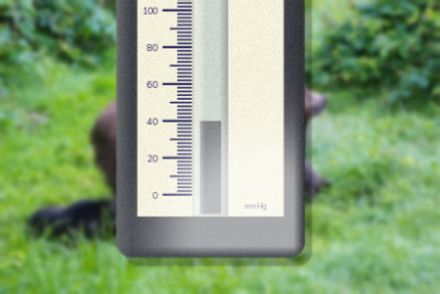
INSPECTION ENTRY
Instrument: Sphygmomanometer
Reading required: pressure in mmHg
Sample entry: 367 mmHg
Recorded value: 40 mmHg
